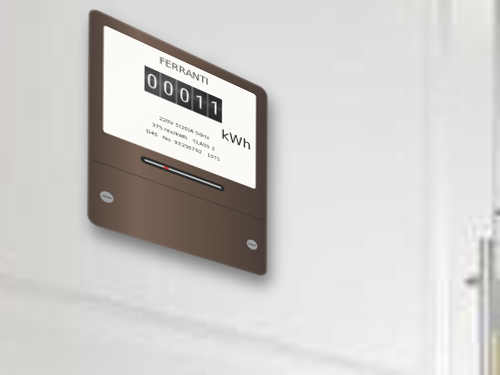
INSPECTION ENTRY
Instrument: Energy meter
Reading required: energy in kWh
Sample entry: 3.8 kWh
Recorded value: 11 kWh
